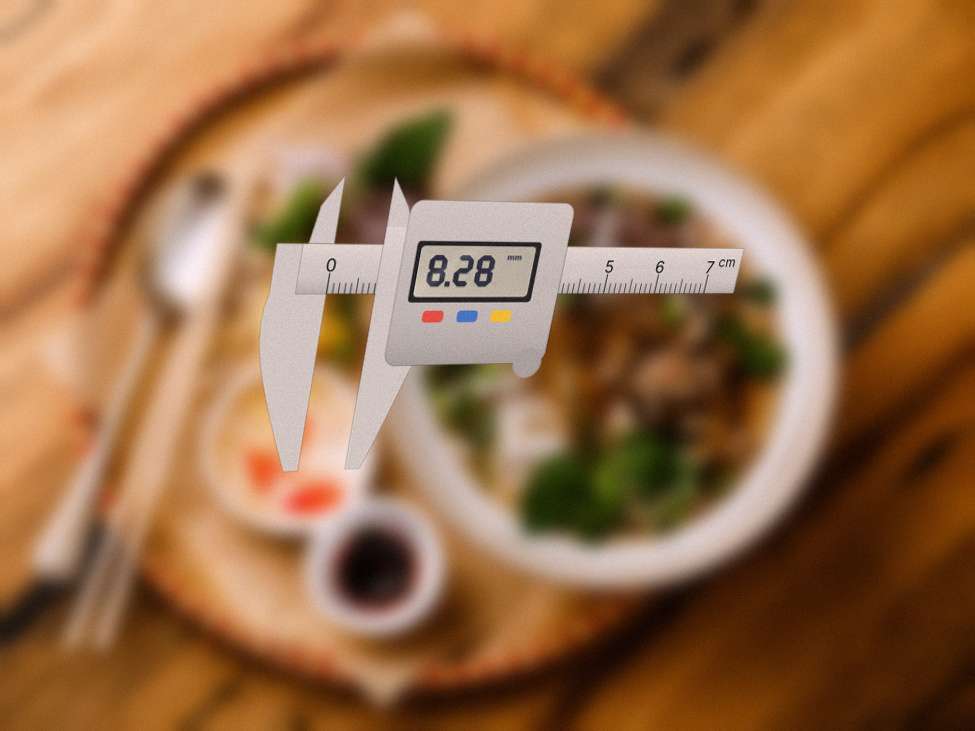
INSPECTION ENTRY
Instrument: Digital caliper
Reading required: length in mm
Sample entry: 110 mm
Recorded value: 8.28 mm
